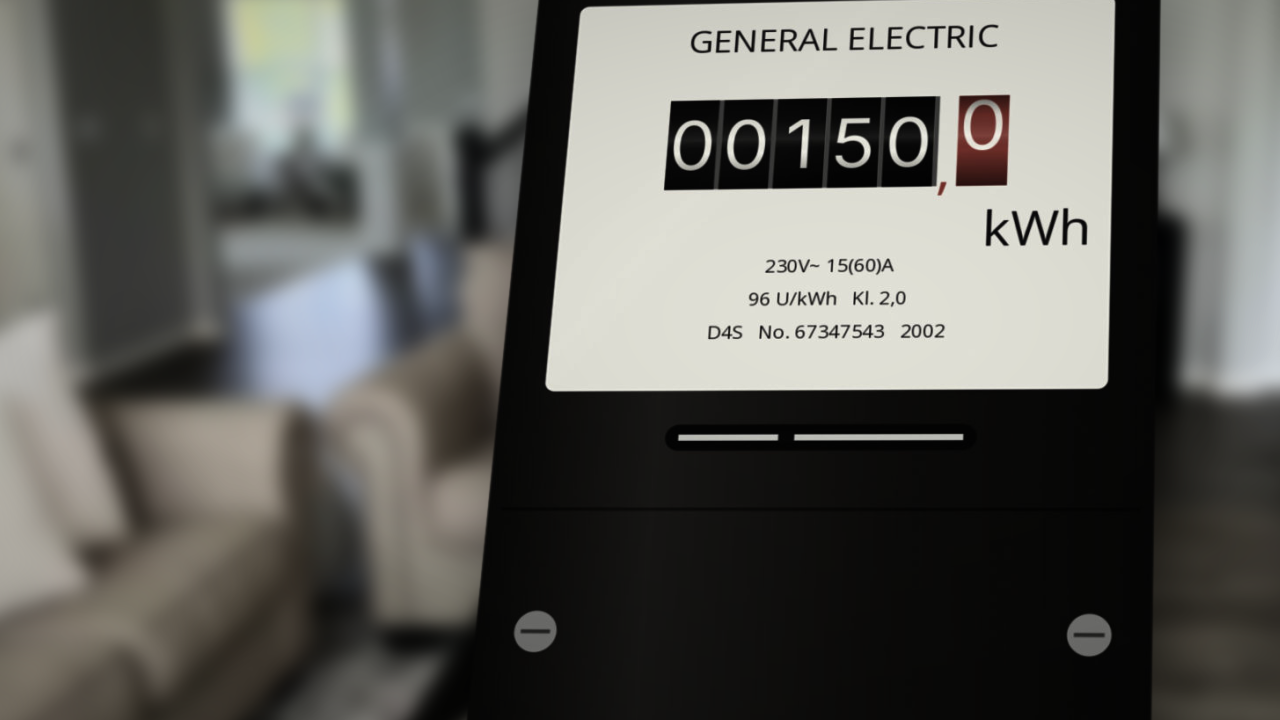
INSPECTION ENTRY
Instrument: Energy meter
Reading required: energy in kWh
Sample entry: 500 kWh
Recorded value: 150.0 kWh
